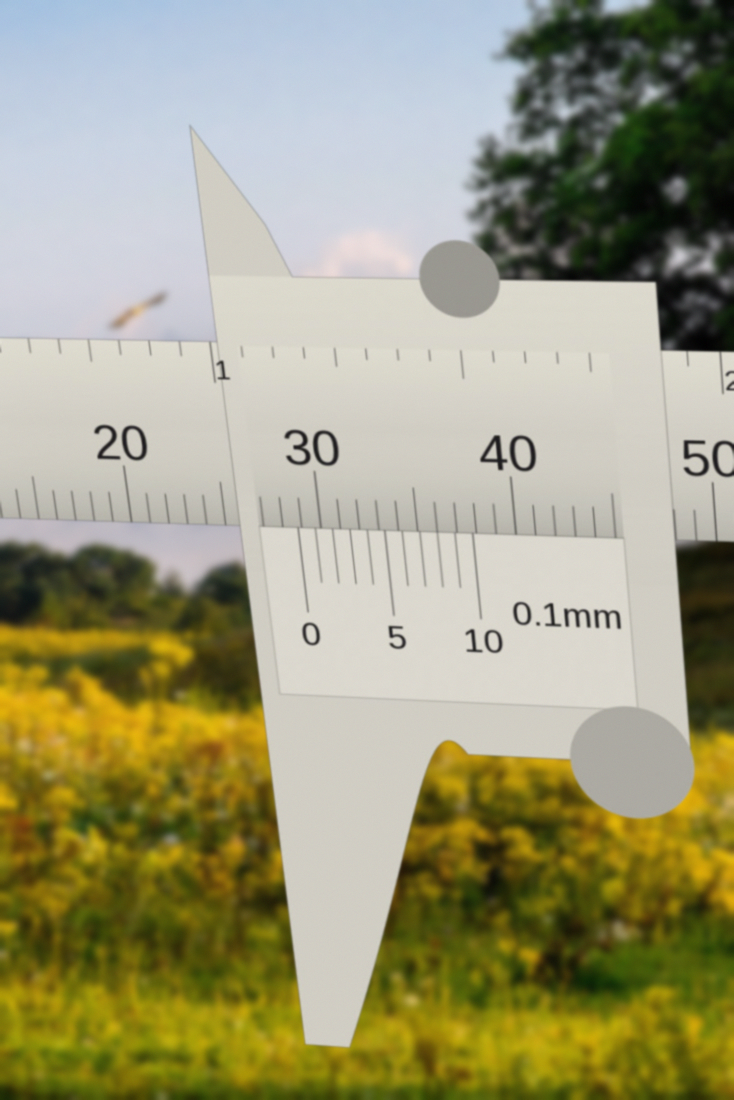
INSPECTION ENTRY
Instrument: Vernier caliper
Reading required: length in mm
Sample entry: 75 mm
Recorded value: 28.8 mm
